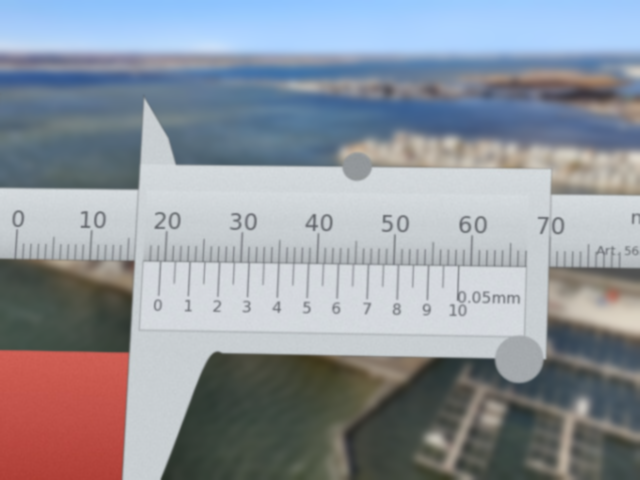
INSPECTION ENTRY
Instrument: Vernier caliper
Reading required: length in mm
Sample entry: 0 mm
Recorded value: 19.4 mm
